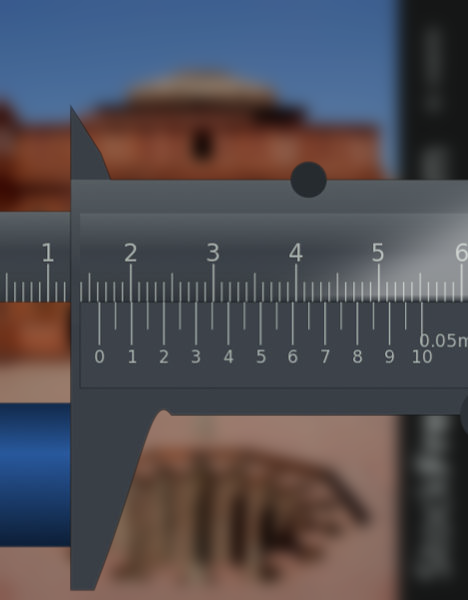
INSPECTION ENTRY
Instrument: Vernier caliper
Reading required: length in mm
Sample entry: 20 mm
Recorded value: 16.2 mm
